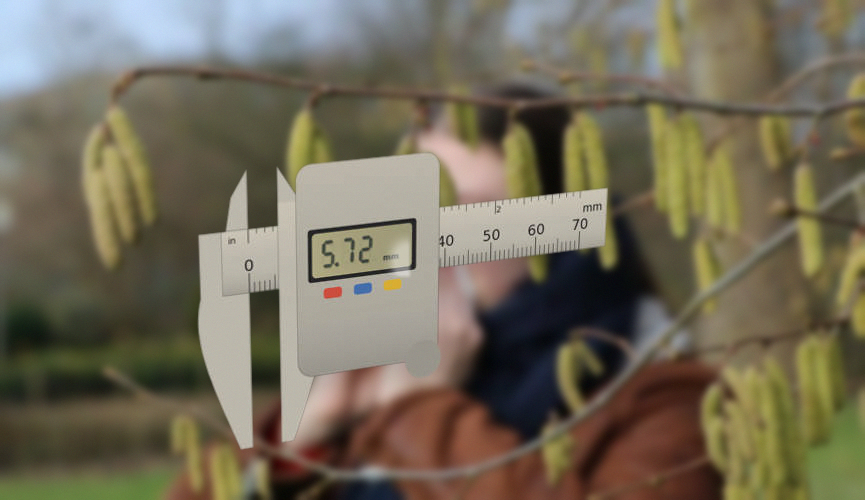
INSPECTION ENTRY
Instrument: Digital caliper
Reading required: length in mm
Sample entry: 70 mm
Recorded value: 5.72 mm
